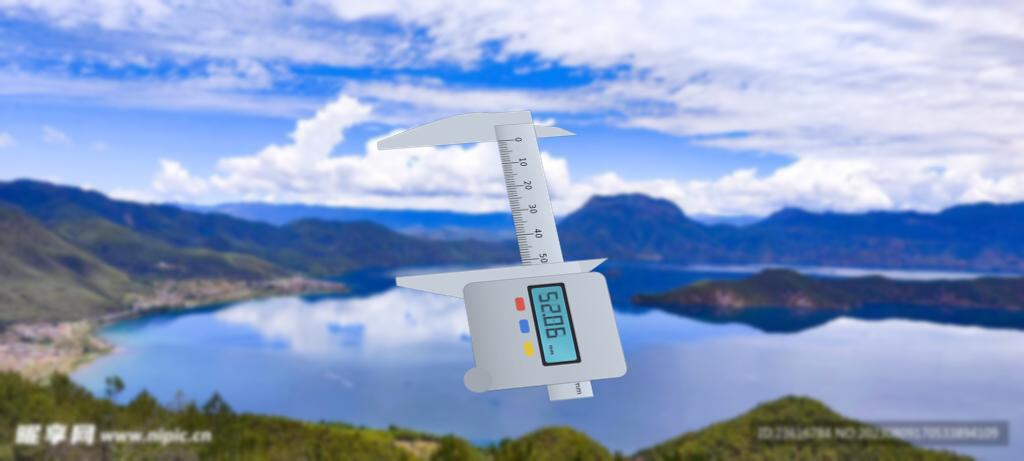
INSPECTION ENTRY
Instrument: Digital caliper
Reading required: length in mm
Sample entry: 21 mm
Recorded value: 52.06 mm
